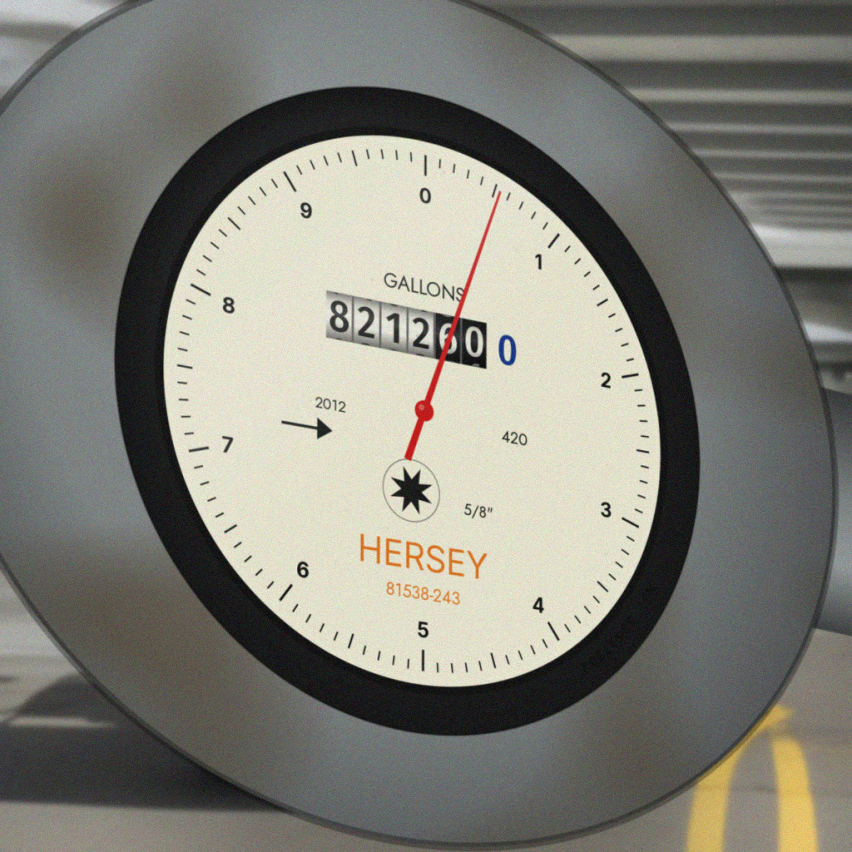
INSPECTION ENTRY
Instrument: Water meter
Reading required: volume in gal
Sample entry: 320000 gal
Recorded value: 8212600.5 gal
